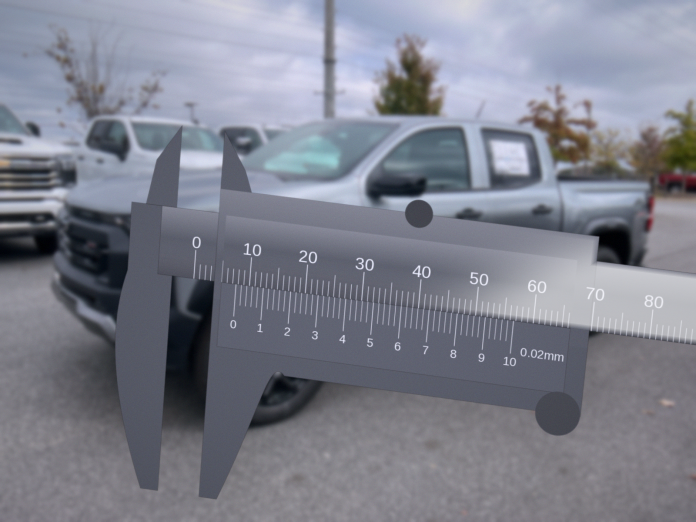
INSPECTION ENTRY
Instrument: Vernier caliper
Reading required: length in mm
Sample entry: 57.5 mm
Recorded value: 7.6 mm
